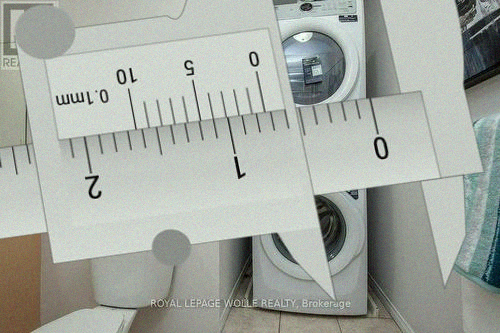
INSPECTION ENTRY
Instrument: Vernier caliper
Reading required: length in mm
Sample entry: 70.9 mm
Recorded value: 7.4 mm
